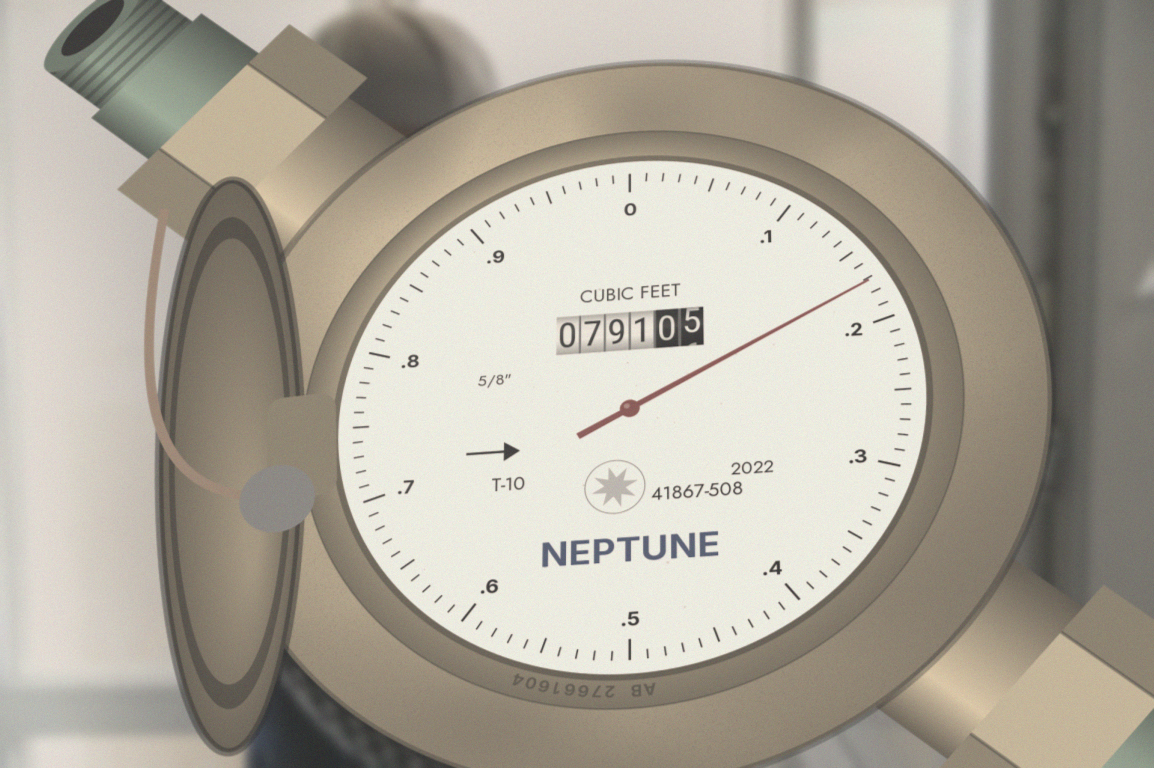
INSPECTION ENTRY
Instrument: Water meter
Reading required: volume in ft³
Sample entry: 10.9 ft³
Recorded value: 79105.17 ft³
